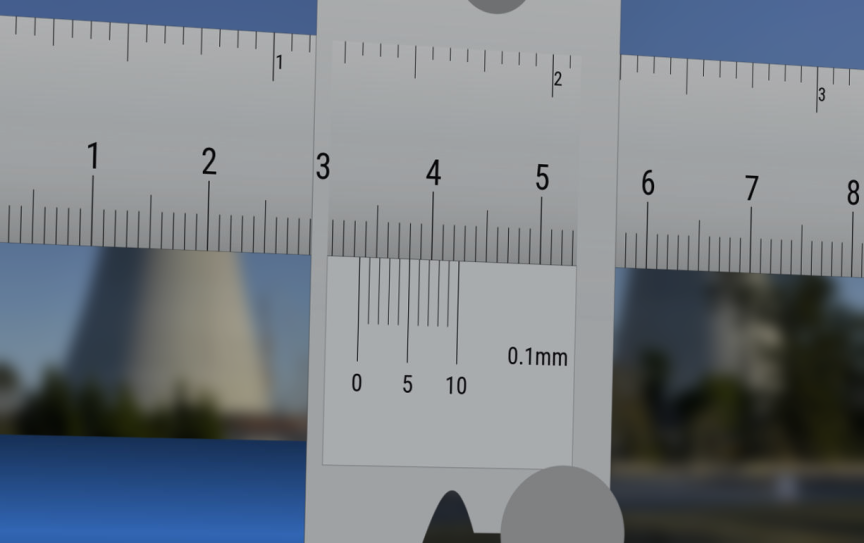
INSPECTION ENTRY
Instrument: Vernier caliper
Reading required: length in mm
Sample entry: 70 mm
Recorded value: 33.5 mm
